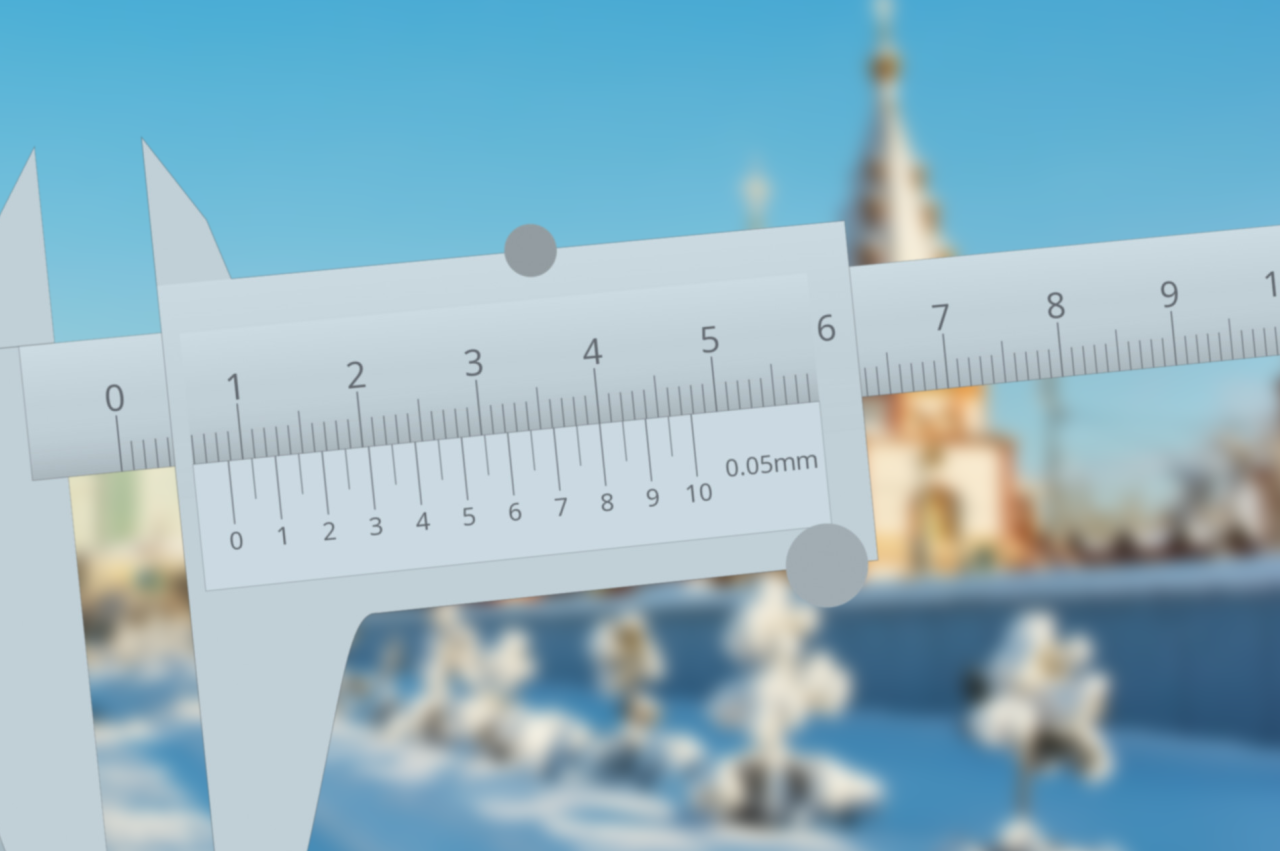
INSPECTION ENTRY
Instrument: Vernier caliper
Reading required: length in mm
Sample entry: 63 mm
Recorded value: 8.8 mm
